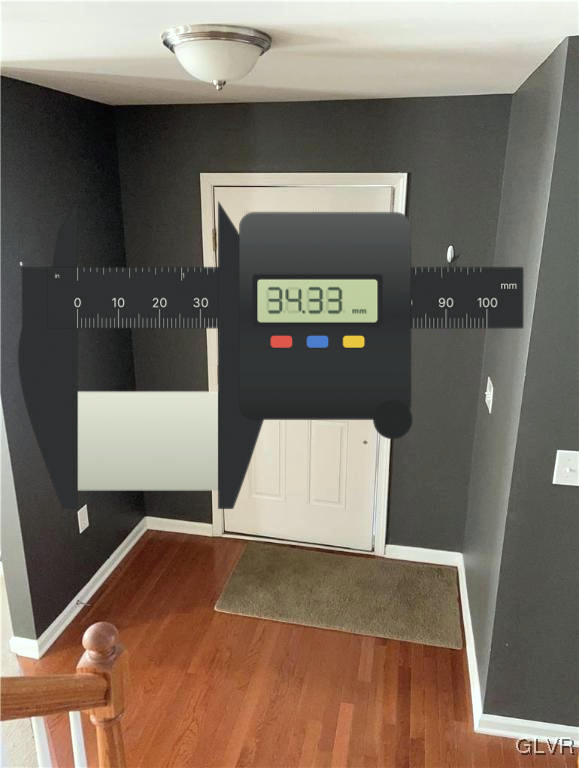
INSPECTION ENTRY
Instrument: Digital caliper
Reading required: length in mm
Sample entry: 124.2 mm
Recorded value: 34.33 mm
